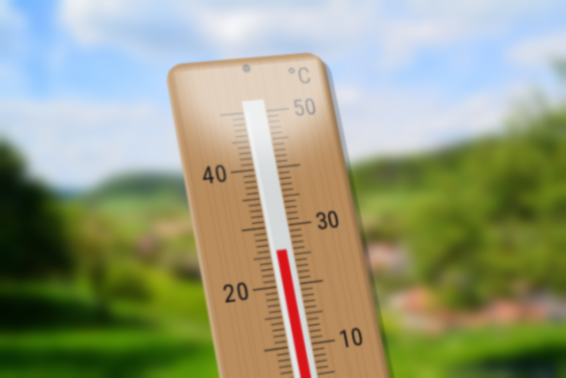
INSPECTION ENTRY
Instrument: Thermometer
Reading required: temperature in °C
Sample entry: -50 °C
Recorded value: 26 °C
